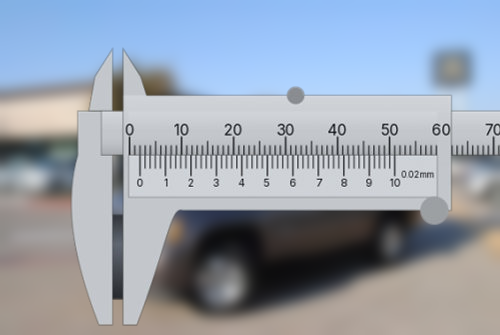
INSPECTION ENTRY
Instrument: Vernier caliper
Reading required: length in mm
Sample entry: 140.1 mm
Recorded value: 2.0 mm
